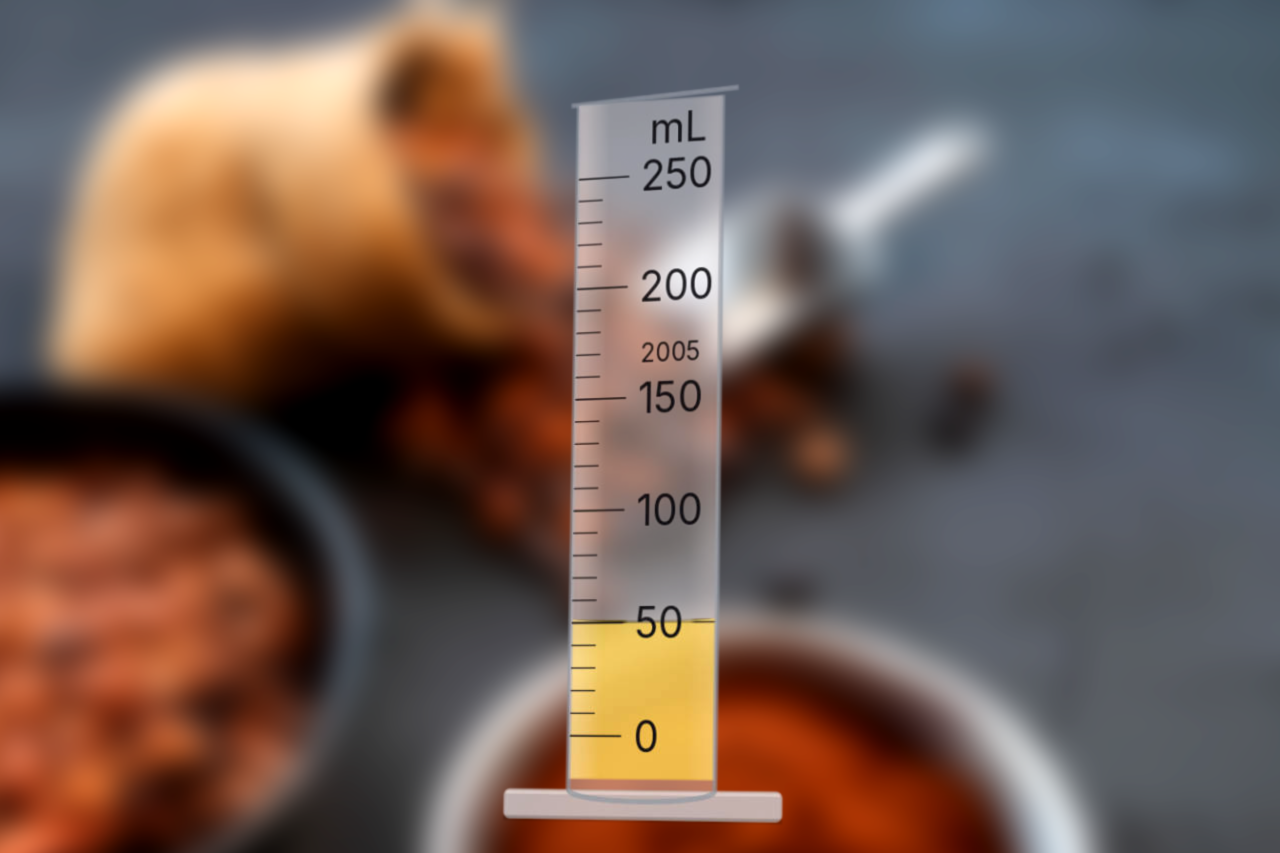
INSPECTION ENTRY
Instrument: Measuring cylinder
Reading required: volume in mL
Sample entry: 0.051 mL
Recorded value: 50 mL
